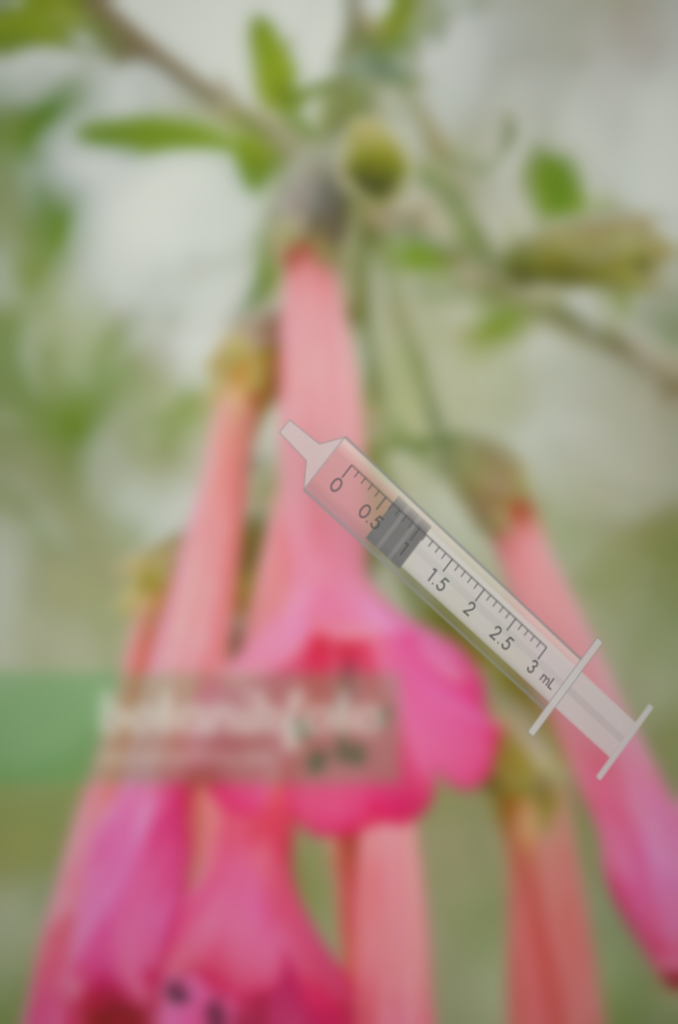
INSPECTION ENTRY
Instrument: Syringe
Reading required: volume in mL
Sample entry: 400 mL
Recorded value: 0.6 mL
